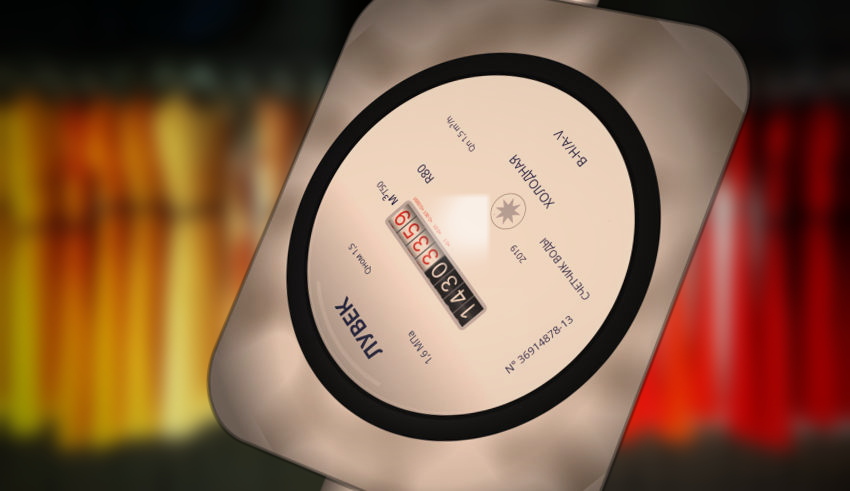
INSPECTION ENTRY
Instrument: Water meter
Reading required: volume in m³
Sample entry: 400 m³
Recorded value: 1430.3359 m³
